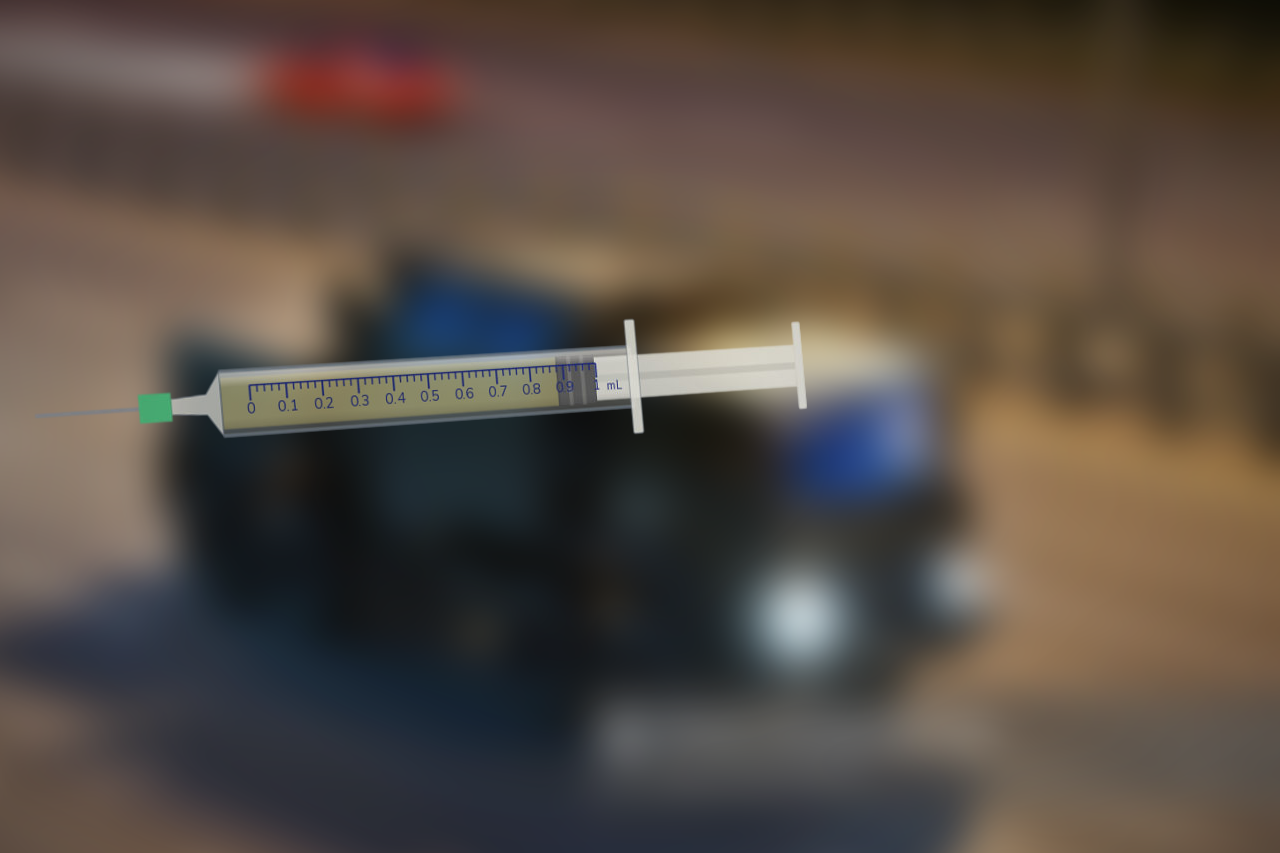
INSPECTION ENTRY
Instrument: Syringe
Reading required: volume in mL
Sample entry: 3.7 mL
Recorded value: 0.88 mL
